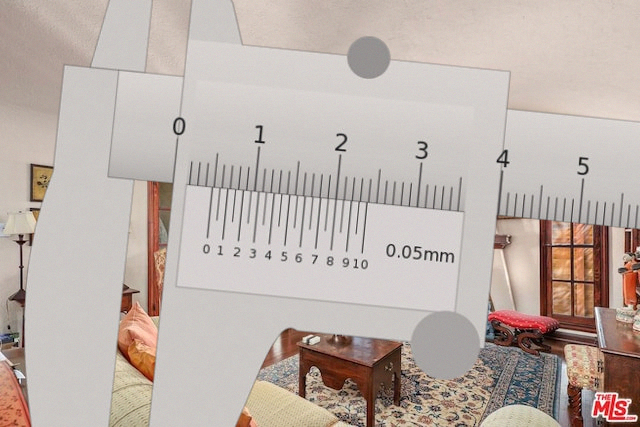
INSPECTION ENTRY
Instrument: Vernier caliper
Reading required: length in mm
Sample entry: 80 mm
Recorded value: 4.8 mm
